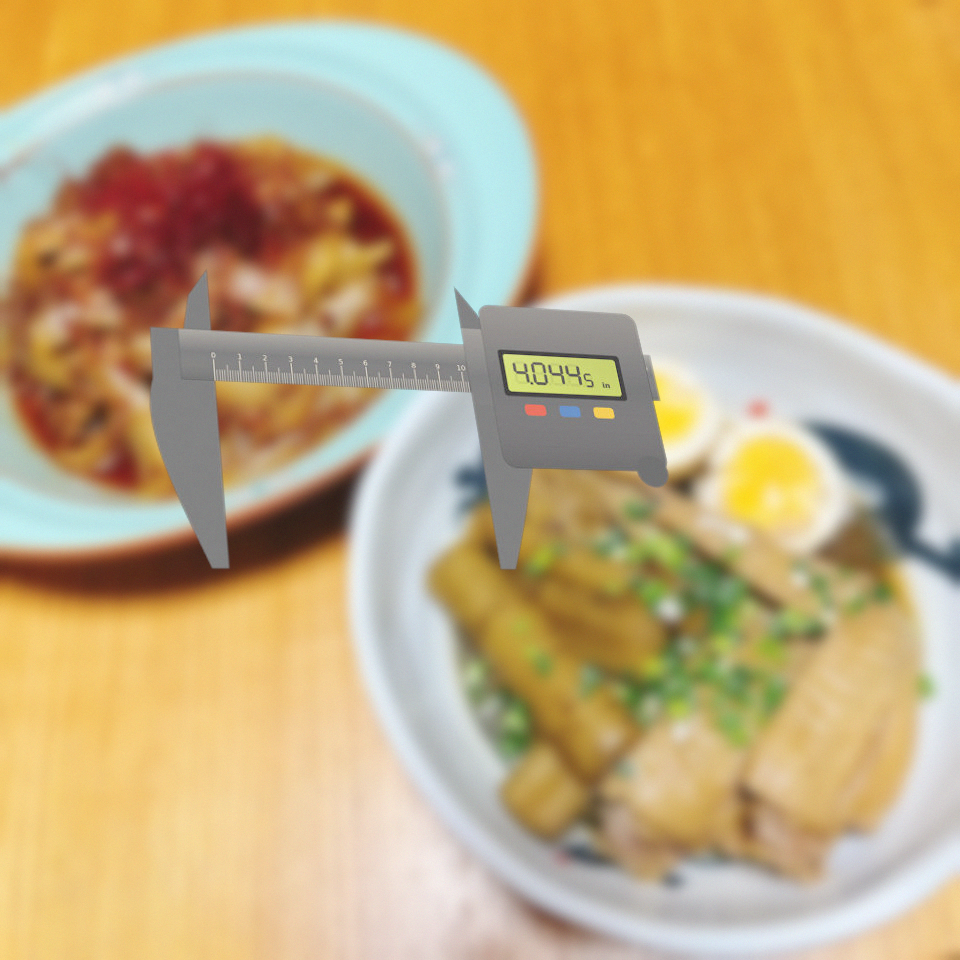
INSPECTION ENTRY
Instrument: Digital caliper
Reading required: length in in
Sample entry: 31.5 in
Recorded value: 4.0445 in
